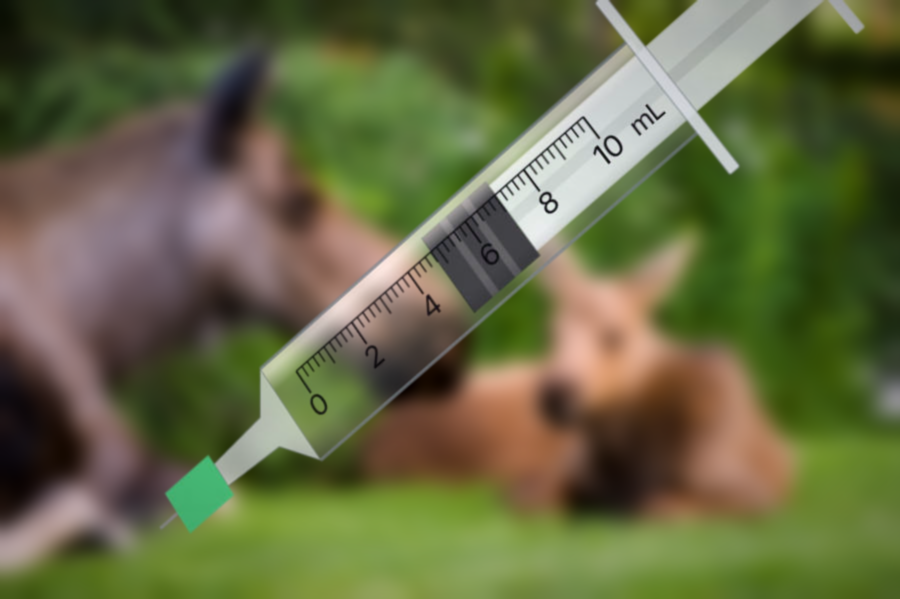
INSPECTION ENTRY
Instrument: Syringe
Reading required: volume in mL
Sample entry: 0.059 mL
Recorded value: 4.8 mL
